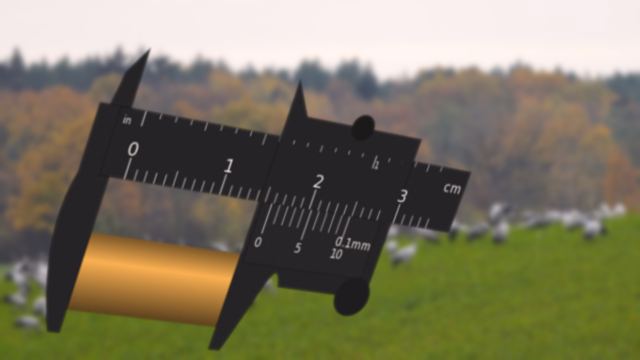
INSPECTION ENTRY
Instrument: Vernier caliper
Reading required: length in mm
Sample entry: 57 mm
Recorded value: 15.8 mm
